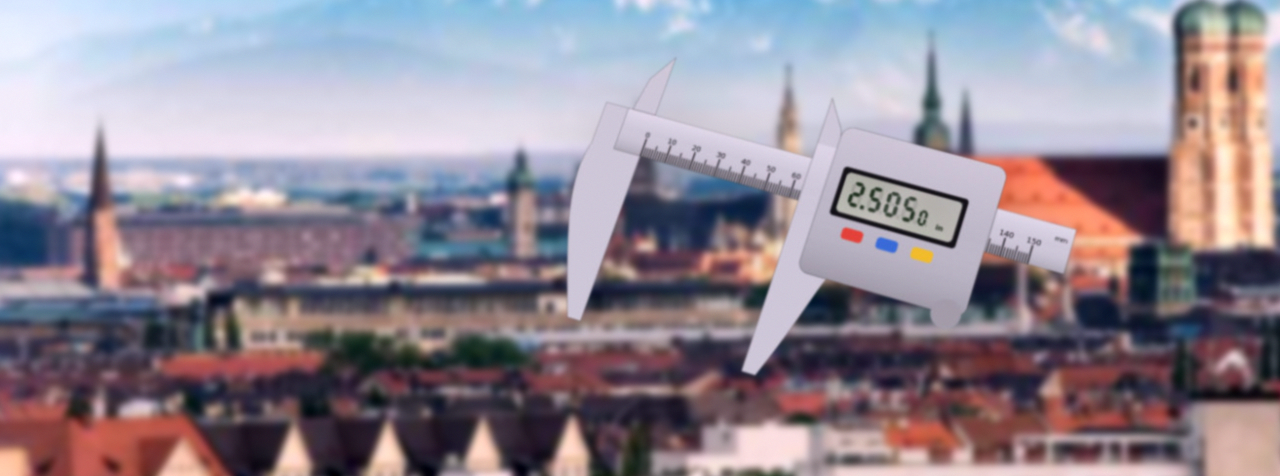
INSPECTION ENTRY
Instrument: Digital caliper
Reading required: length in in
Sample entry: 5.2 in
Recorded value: 2.5050 in
